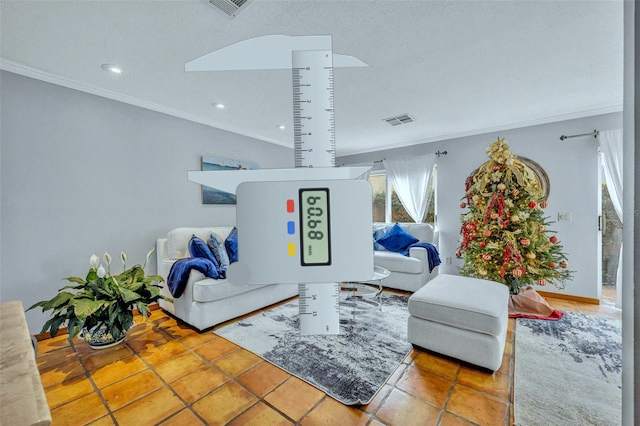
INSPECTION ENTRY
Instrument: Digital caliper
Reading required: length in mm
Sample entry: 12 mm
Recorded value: 60.68 mm
